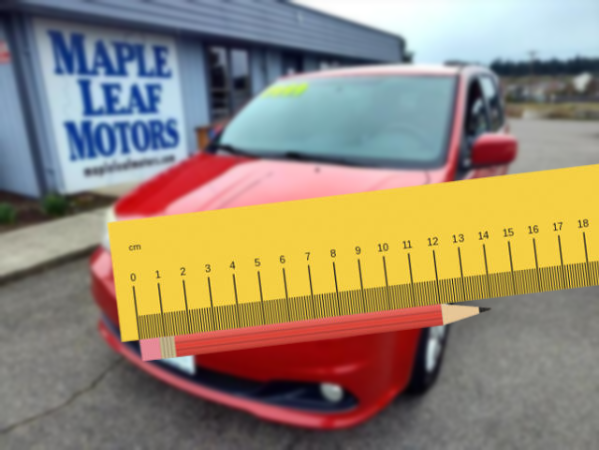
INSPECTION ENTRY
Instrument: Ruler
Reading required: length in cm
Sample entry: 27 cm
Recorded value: 14 cm
